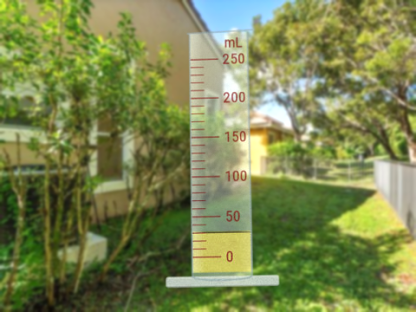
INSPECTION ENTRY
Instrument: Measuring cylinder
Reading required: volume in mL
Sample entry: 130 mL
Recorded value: 30 mL
